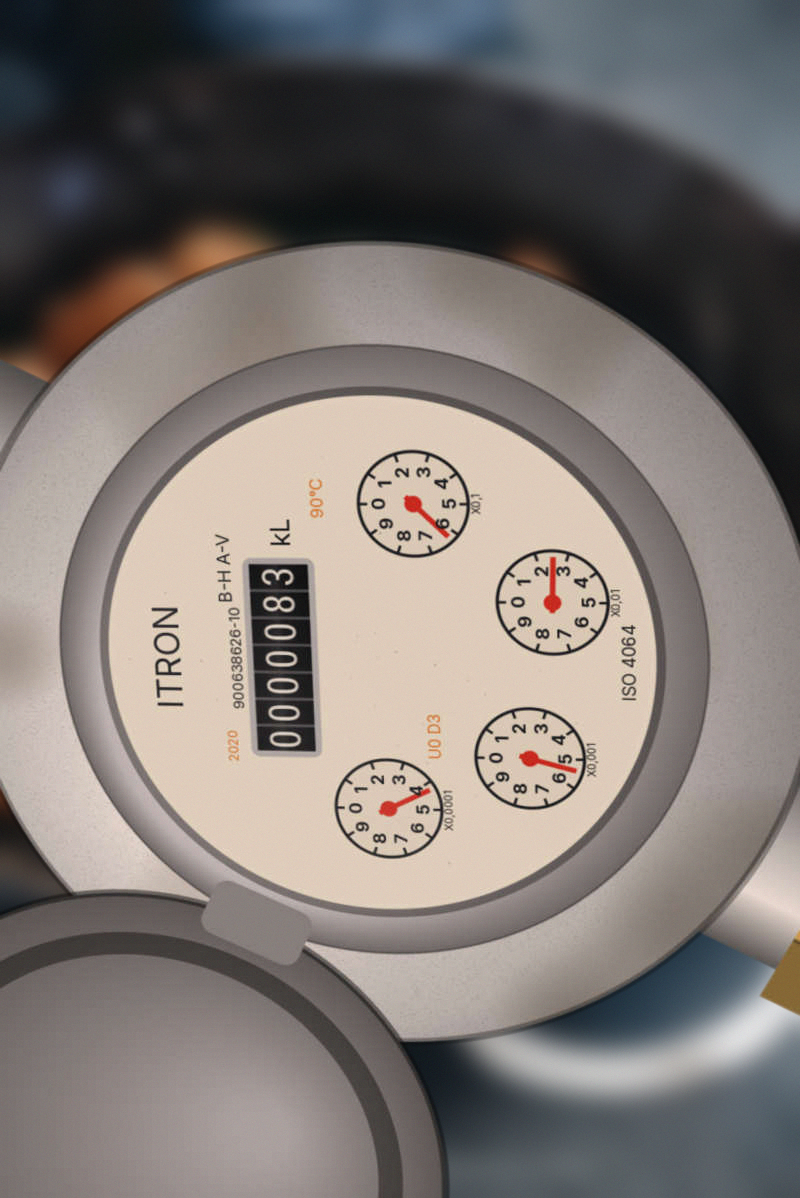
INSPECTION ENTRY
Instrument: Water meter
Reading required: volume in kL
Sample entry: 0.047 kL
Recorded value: 83.6254 kL
